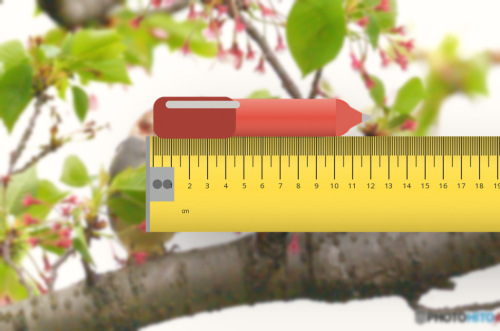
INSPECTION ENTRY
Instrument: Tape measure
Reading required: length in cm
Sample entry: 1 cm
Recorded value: 12 cm
